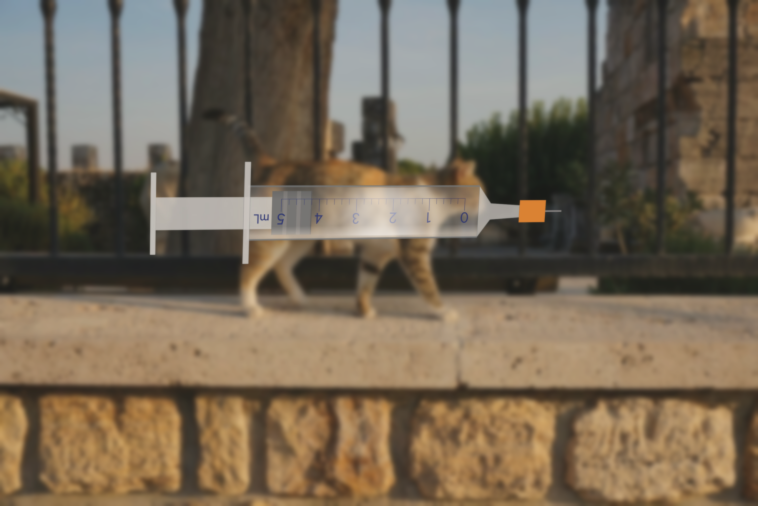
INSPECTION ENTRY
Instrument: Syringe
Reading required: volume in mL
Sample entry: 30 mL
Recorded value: 4.2 mL
